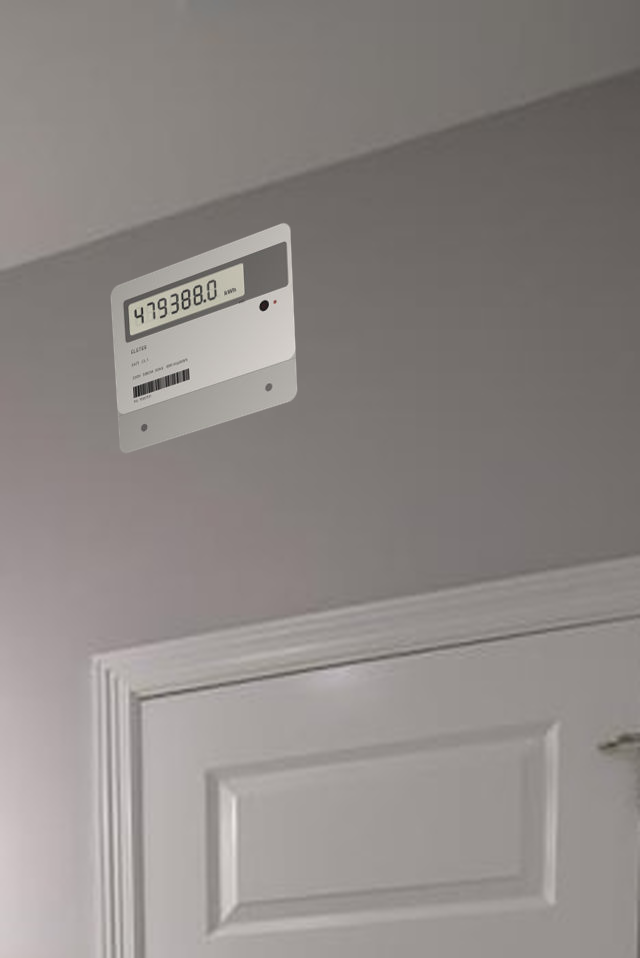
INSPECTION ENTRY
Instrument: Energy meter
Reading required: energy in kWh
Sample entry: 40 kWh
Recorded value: 479388.0 kWh
